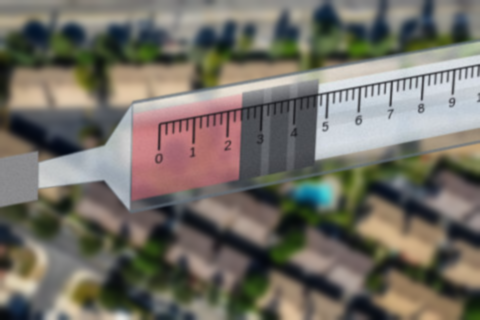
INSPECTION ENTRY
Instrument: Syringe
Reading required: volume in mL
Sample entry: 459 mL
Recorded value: 2.4 mL
